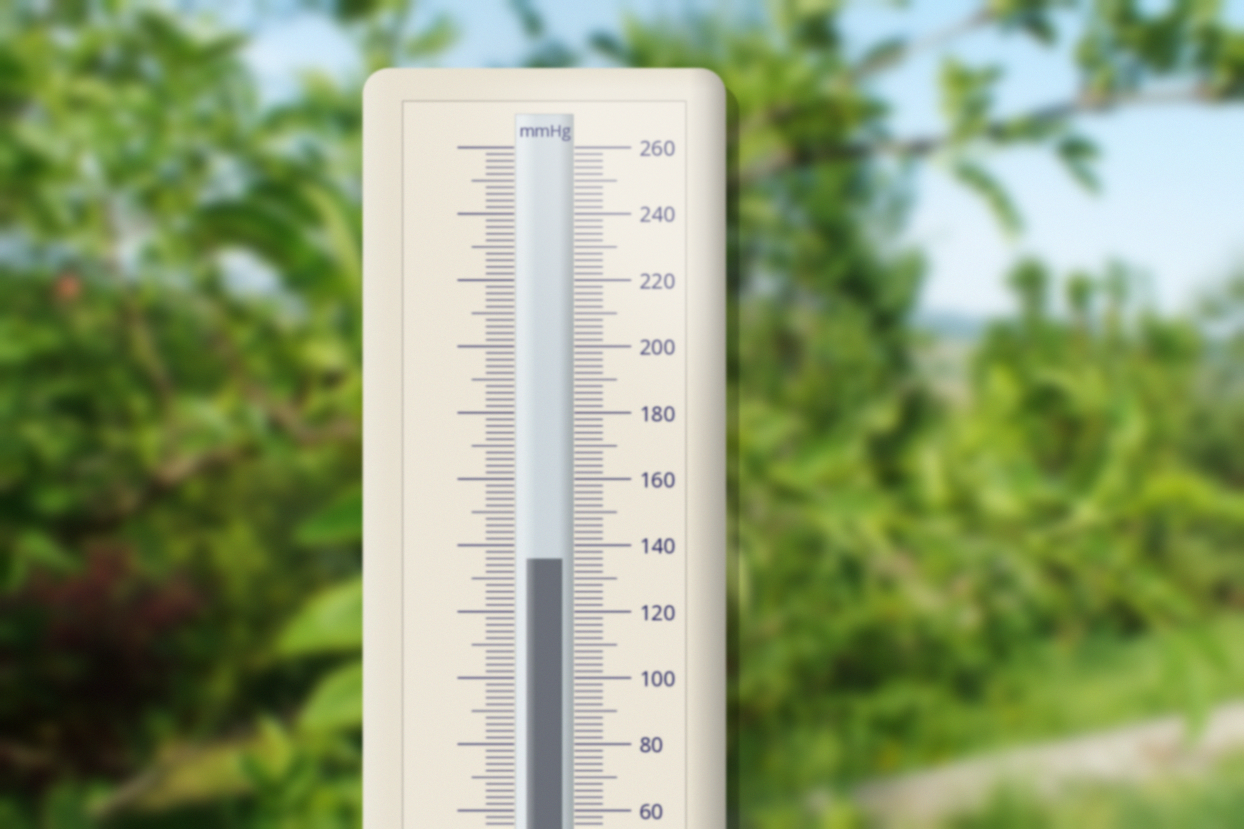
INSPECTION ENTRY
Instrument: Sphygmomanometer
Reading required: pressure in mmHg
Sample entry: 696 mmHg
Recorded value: 136 mmHg
